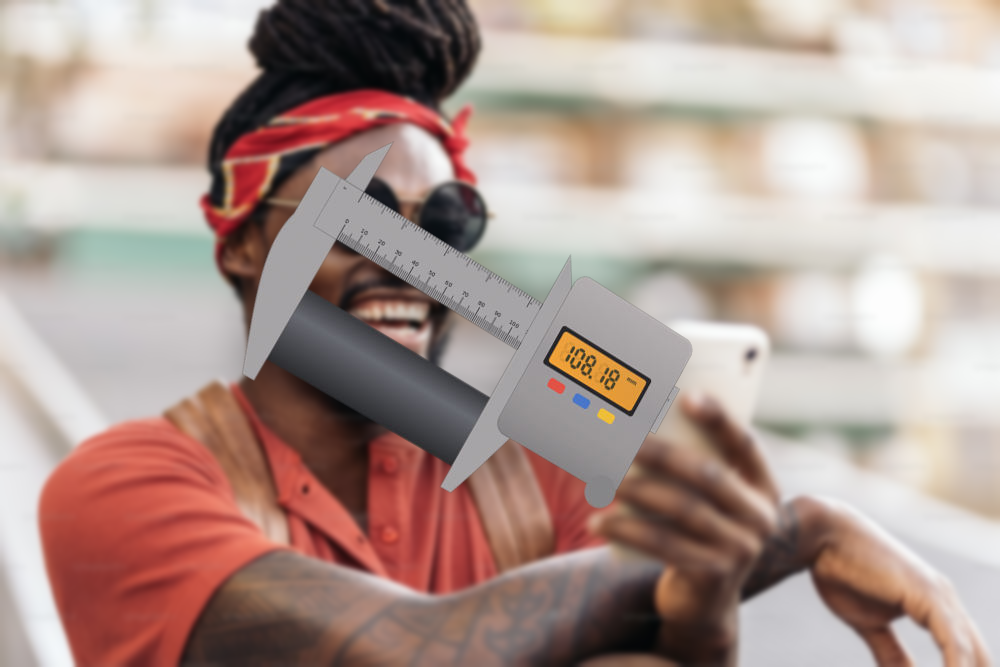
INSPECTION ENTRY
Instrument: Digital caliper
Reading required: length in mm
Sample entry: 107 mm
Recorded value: 108.18 mm
